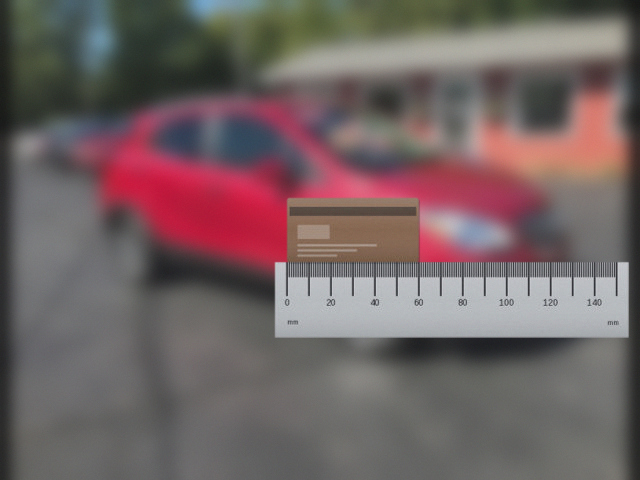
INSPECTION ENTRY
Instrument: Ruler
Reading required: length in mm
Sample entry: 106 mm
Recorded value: 60 mm
